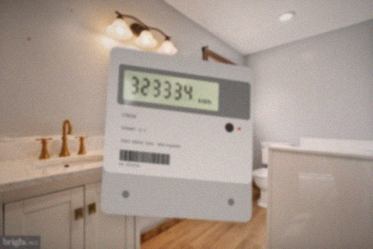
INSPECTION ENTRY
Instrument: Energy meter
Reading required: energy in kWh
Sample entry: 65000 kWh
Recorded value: 323334 kWh
